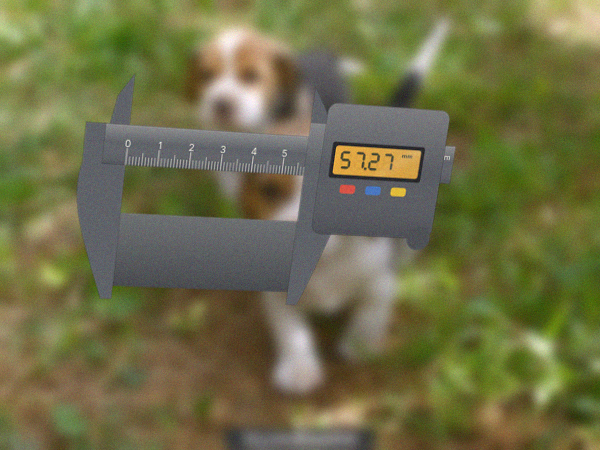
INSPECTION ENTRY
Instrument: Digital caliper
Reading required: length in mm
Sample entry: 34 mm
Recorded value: 57.27 mm
